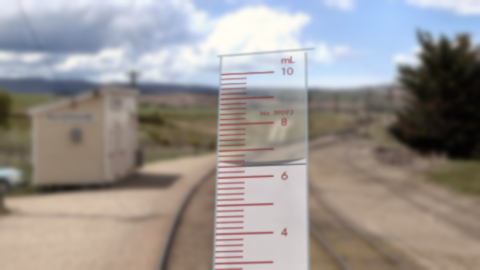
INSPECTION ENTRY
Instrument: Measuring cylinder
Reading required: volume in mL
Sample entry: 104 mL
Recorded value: 6.4 mL
